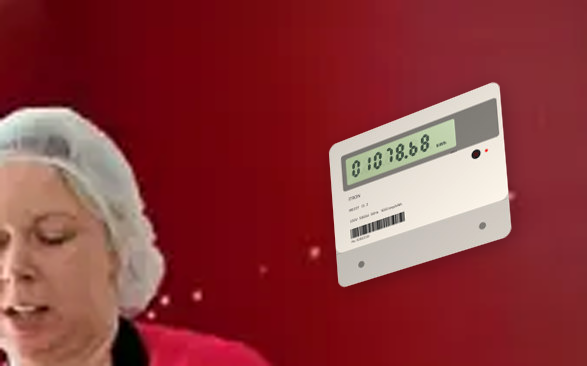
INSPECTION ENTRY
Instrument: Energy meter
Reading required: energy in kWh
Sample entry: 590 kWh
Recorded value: 1078.68 kWh
